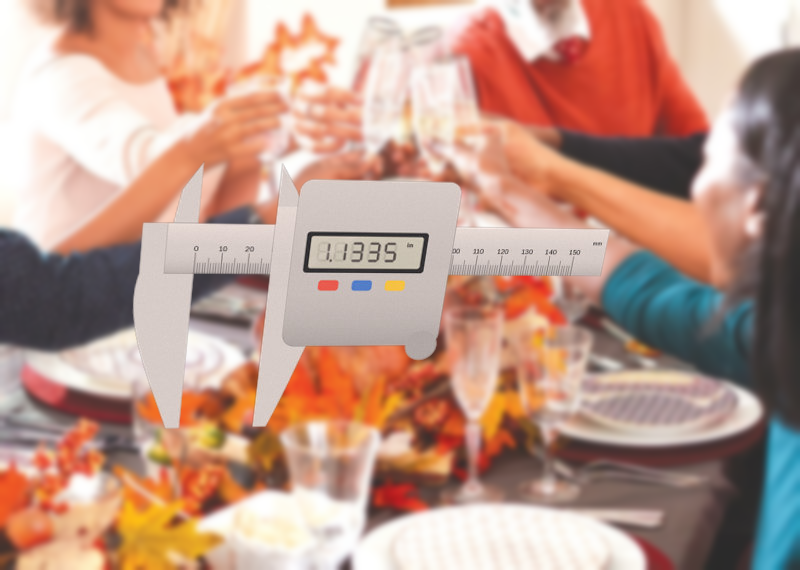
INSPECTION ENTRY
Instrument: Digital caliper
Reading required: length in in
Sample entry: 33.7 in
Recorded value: 1.1335 in
